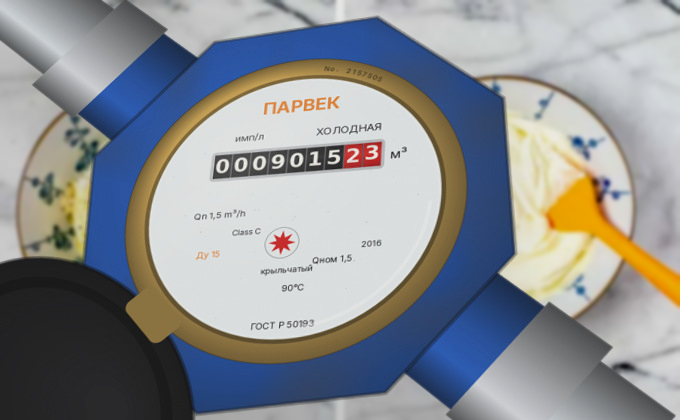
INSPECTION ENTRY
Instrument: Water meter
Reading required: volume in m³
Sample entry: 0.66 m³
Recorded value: 9015.23 m³
